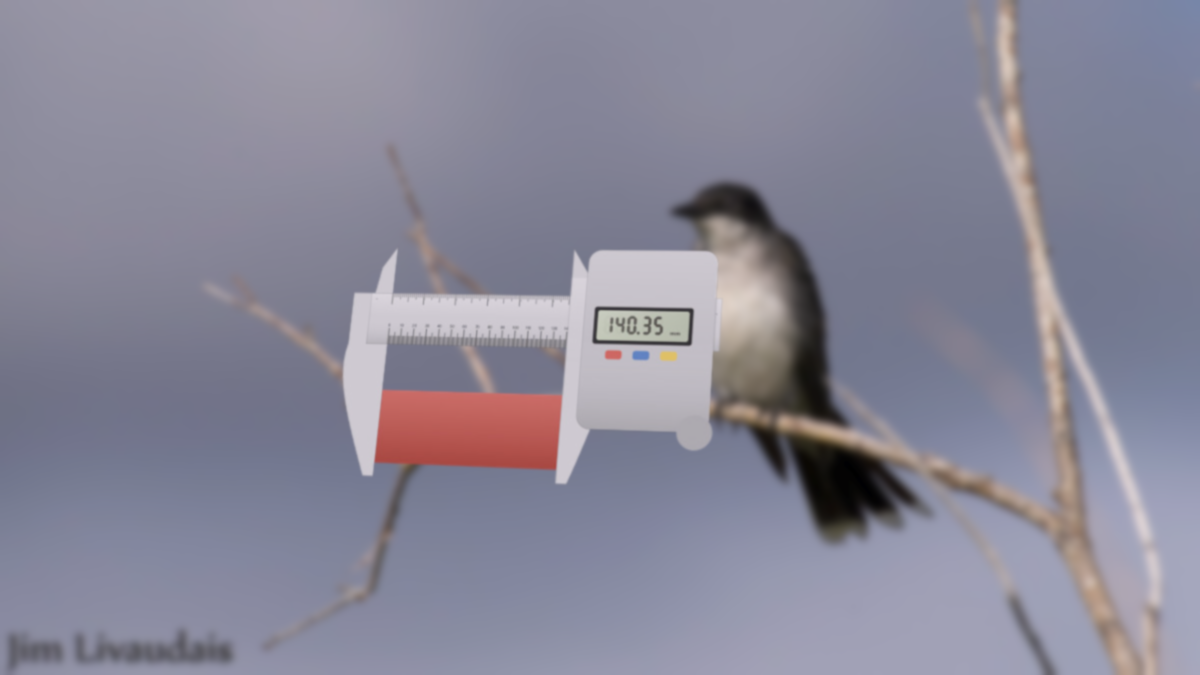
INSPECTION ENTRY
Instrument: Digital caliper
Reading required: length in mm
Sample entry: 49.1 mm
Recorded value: 140.35 mm
